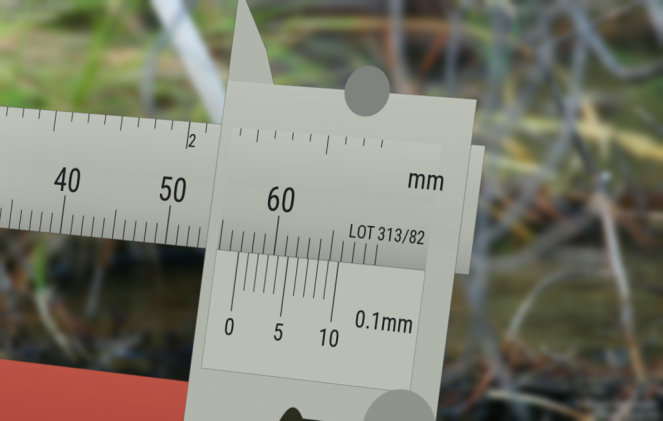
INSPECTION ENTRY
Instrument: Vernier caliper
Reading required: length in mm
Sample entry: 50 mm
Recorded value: 56.8 mm
